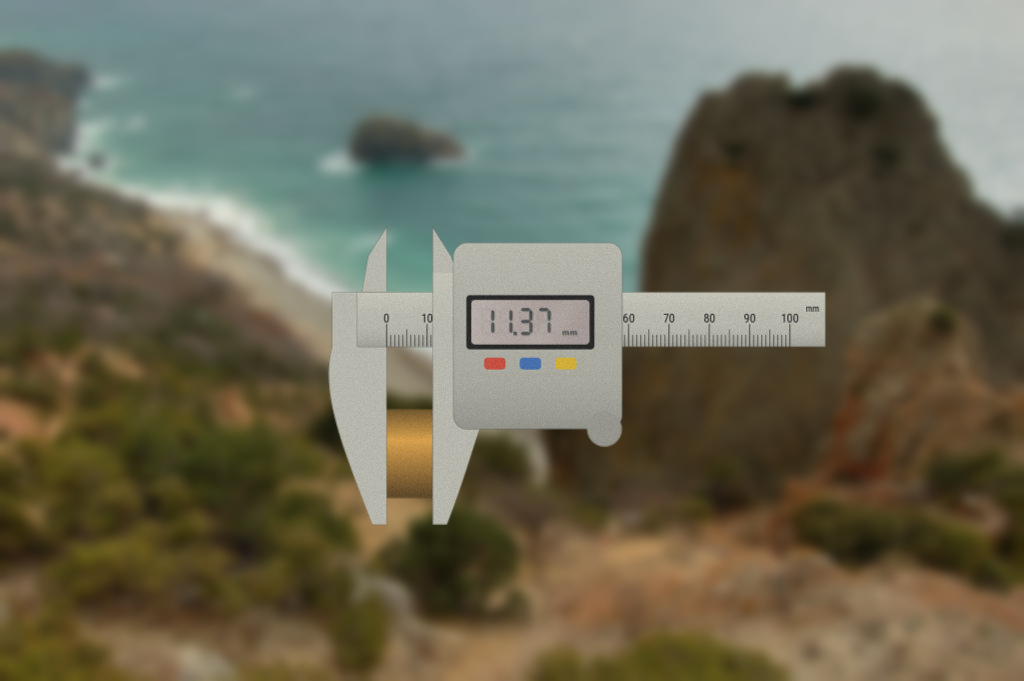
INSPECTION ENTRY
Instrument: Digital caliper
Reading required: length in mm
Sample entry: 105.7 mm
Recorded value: 11.37 mm
